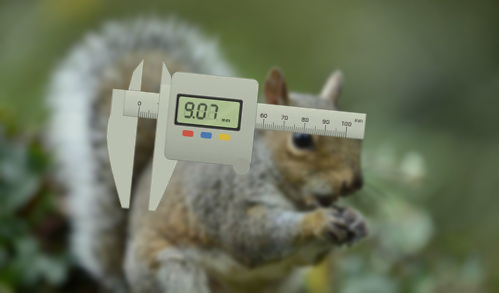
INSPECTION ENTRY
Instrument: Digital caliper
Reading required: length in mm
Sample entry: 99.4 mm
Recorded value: 9.07 mm
